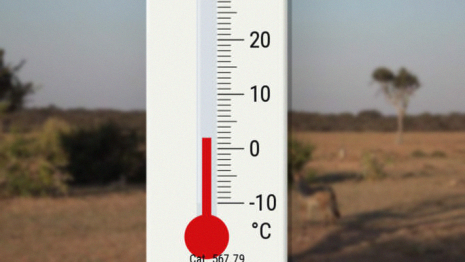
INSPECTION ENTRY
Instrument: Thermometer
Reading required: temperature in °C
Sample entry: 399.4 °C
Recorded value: 2 °C
